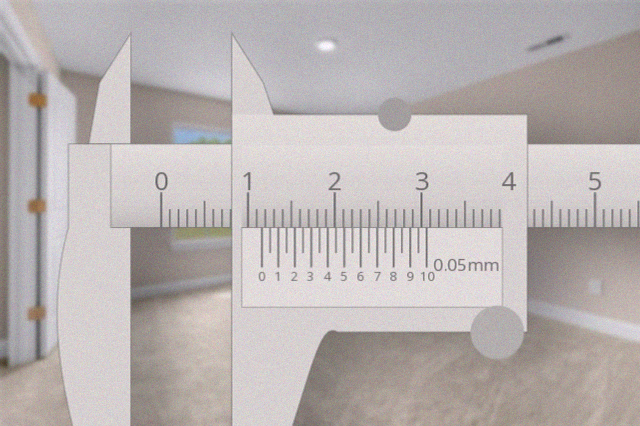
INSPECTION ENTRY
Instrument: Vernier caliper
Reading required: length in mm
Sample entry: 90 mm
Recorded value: 11.6 mm
